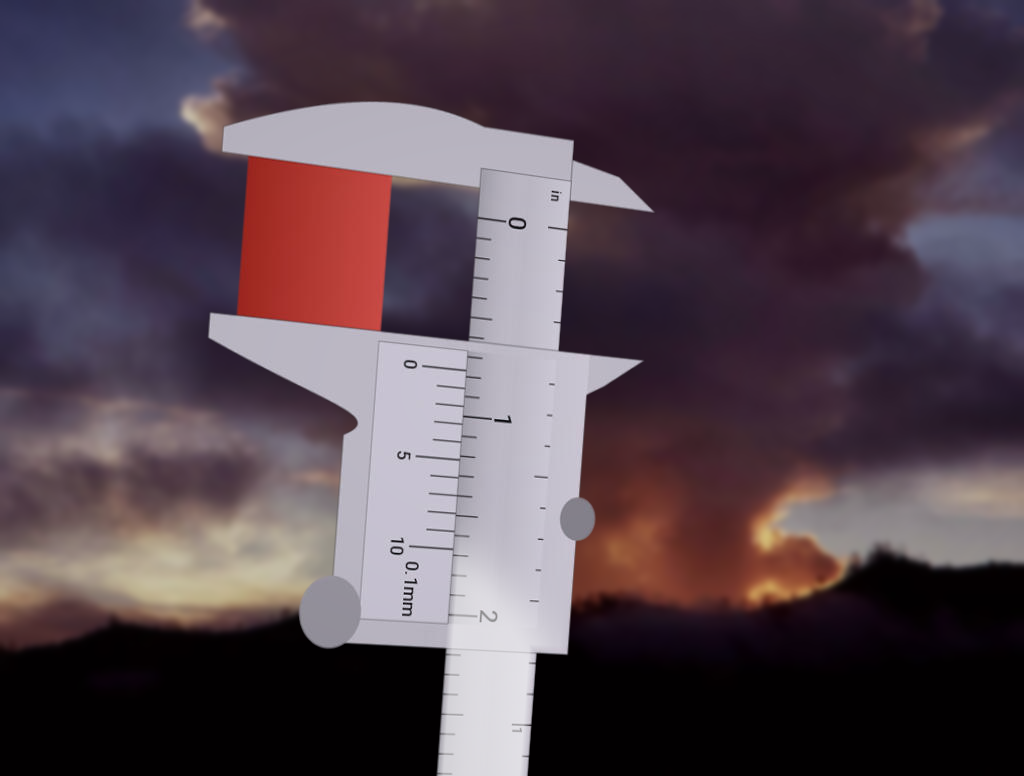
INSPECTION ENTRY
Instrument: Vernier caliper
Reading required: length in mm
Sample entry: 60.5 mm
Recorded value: 7.7 mm
